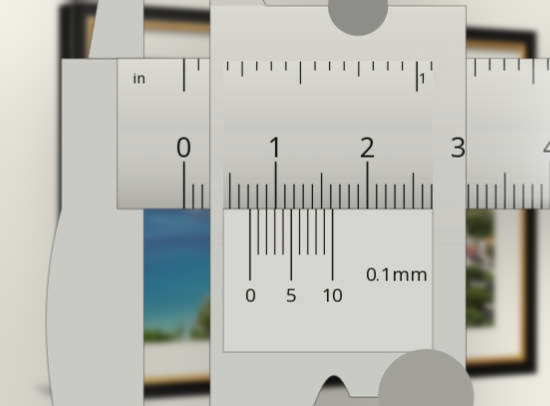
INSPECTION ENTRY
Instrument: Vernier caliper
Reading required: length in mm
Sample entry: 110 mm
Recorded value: 7.2 mm
